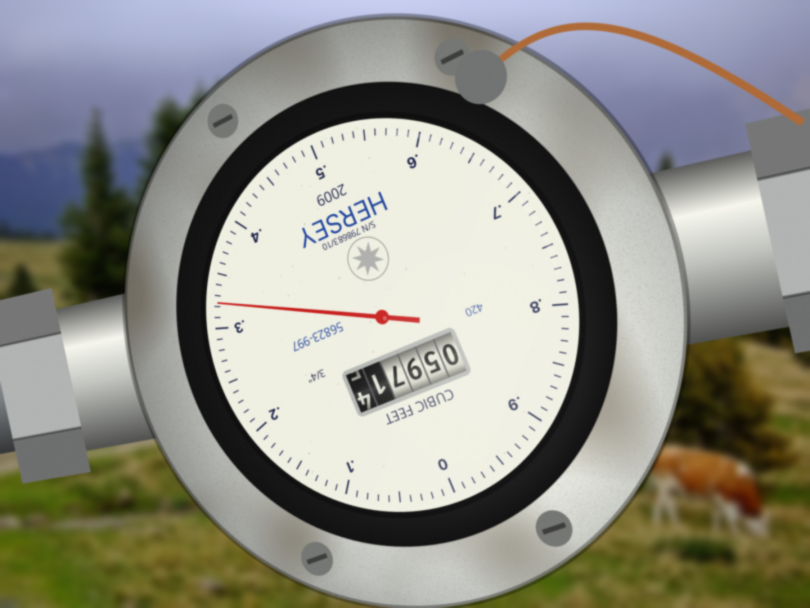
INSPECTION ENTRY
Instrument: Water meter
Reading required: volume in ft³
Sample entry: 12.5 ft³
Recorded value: 59714.32 ft³
